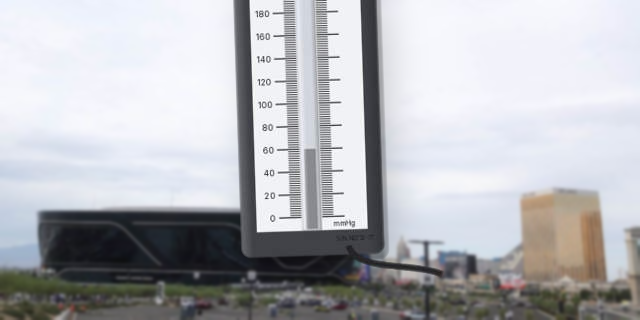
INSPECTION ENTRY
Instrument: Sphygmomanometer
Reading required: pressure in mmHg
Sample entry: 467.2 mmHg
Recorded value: 60 mmHg
